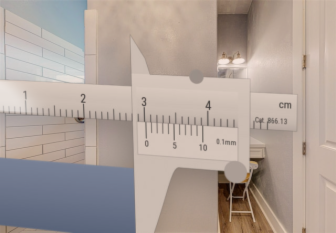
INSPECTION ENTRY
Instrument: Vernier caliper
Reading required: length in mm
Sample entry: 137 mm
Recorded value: 30.2 mm
